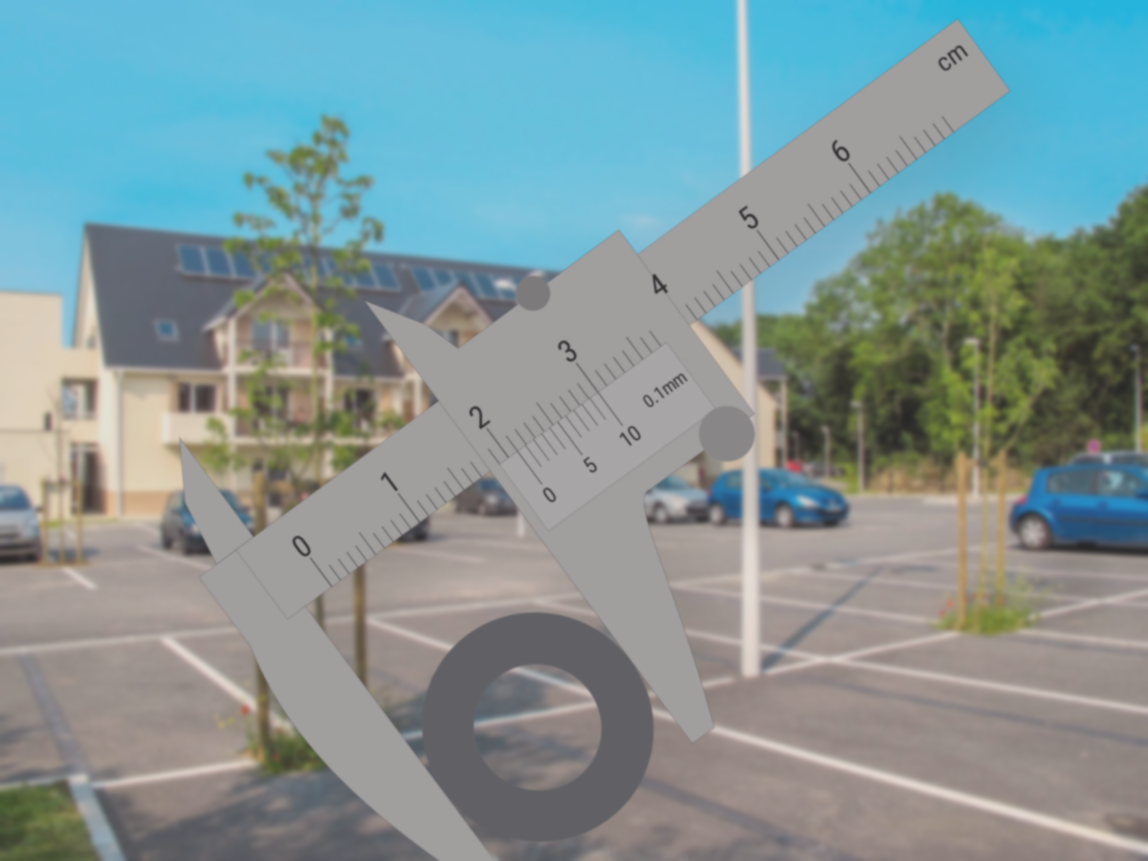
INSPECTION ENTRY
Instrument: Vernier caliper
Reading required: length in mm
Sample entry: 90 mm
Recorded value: 21.0 mm
